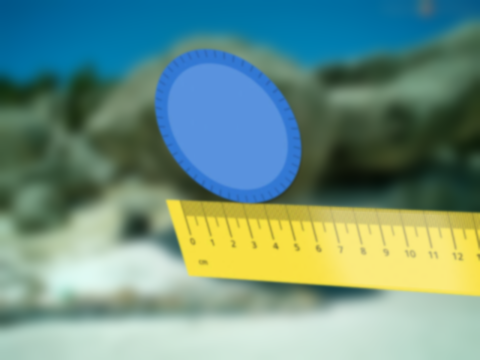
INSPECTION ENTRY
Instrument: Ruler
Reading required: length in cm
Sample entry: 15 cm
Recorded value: 6.5 cm
